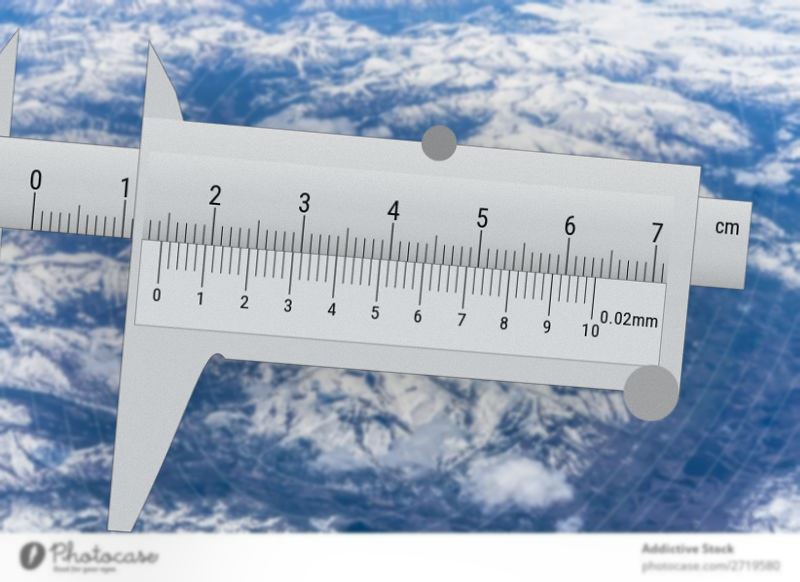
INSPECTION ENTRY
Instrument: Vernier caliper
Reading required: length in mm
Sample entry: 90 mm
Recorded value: 14.4 mm
